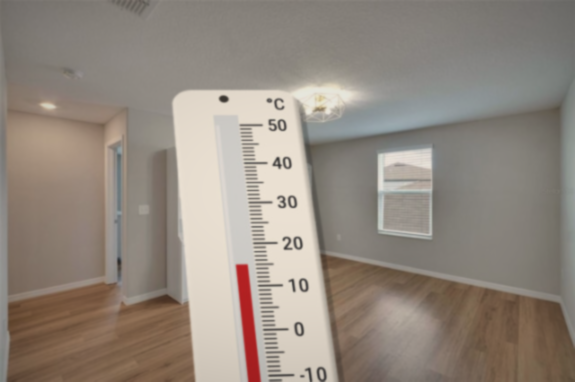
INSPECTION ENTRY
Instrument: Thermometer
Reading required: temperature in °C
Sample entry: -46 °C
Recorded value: 15 °C
